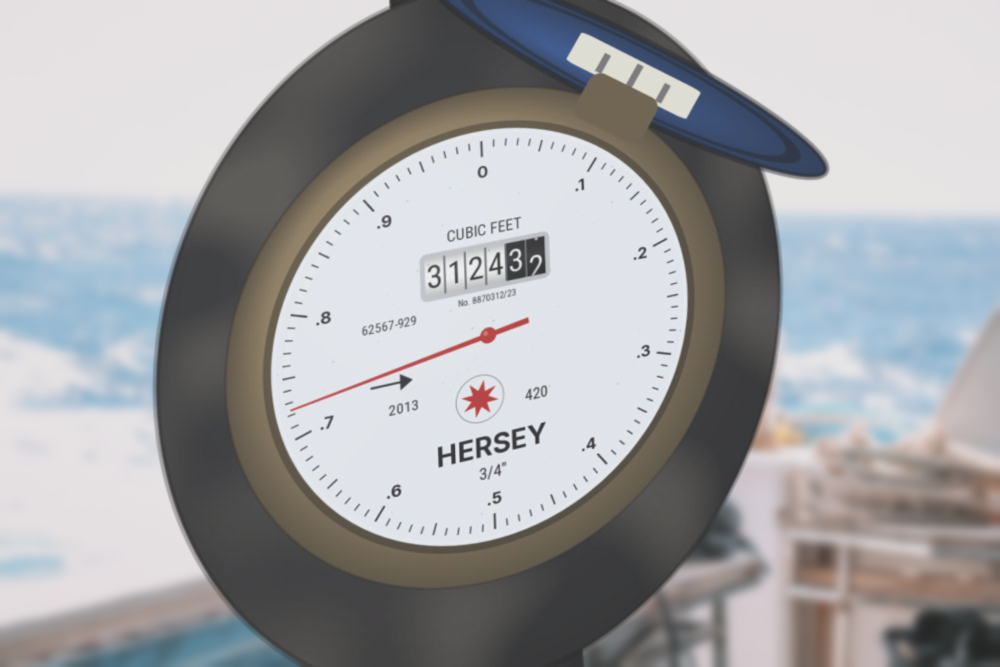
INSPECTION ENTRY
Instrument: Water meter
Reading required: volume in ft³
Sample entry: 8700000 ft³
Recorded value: 312431.72 ft³
